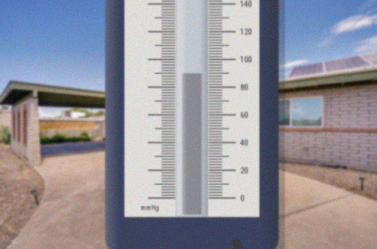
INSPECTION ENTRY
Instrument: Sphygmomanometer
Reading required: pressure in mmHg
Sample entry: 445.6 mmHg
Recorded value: 90 mmHg
